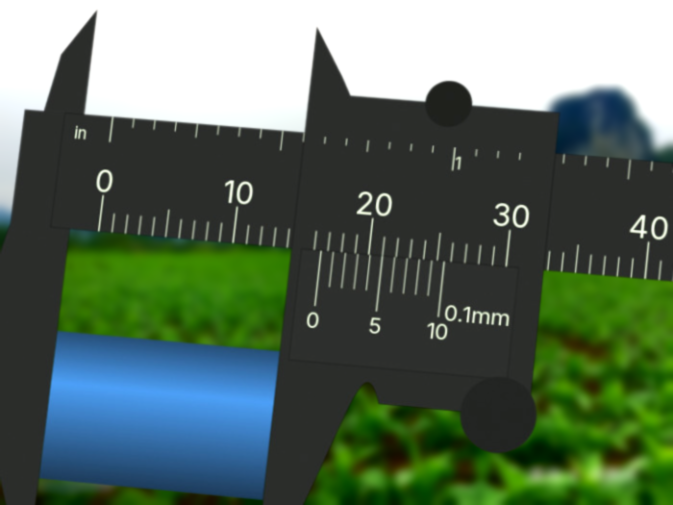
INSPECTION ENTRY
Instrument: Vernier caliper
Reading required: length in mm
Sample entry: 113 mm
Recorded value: 16.5 mm
